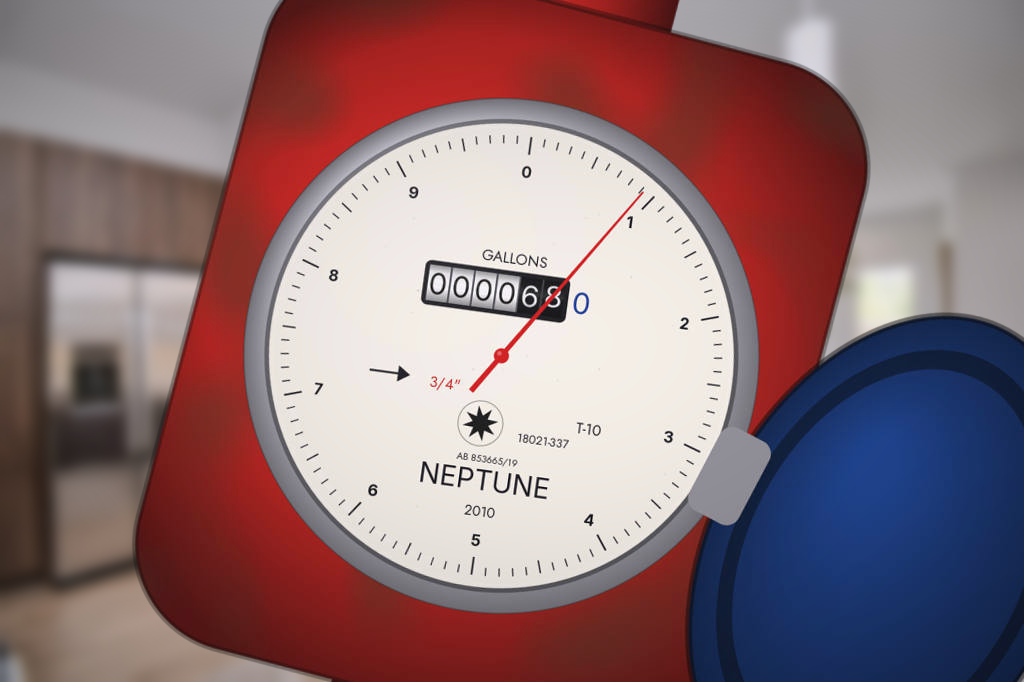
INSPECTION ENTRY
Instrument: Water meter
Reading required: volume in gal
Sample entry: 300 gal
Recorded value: 680.9 gal
